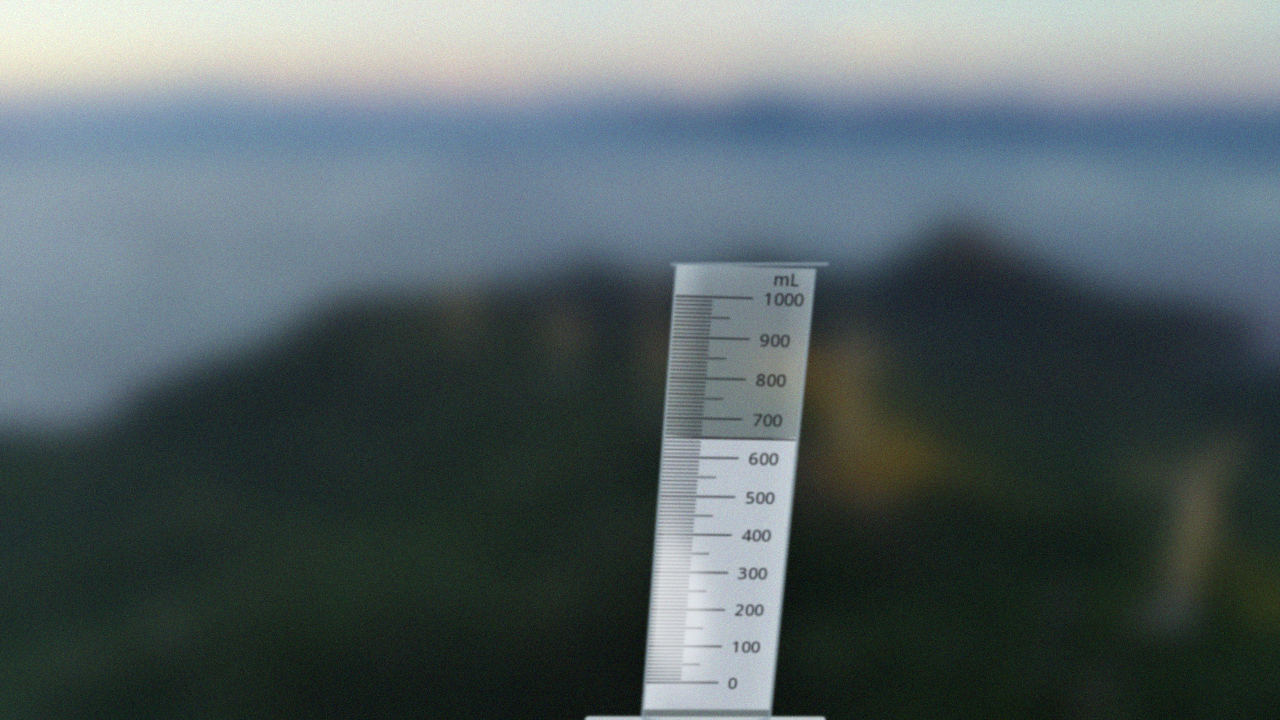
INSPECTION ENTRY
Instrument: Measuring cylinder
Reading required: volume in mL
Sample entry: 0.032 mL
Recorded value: 650 mL
